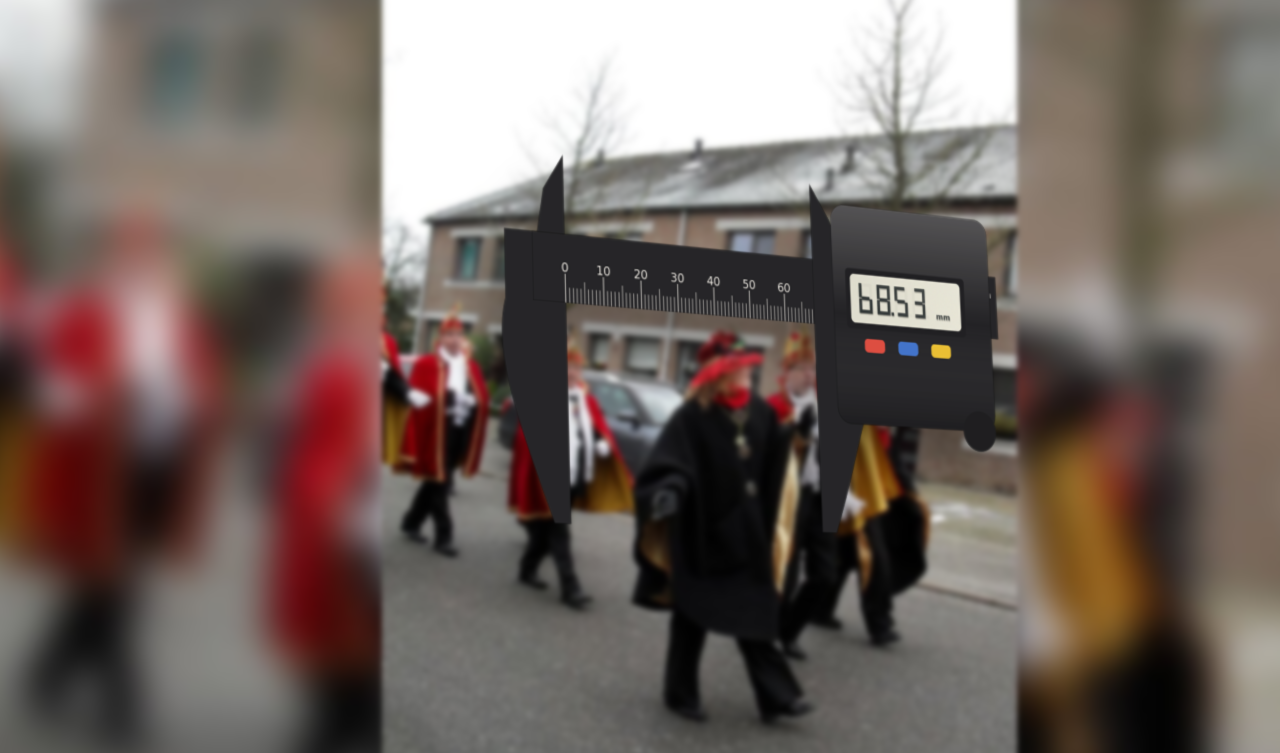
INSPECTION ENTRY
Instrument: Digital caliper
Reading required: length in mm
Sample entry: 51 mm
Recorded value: 68.53 mm
